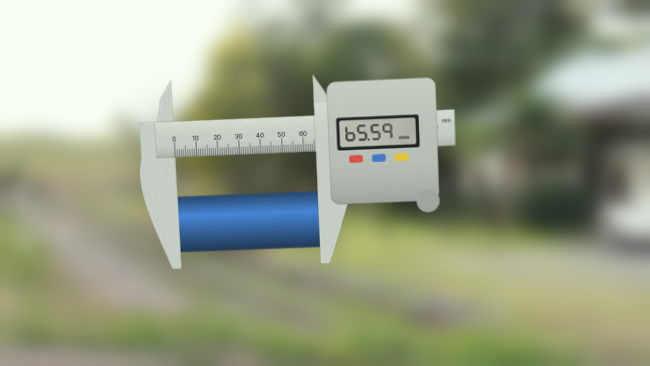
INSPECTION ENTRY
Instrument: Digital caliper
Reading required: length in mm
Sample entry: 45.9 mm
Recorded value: 65.59 mm
